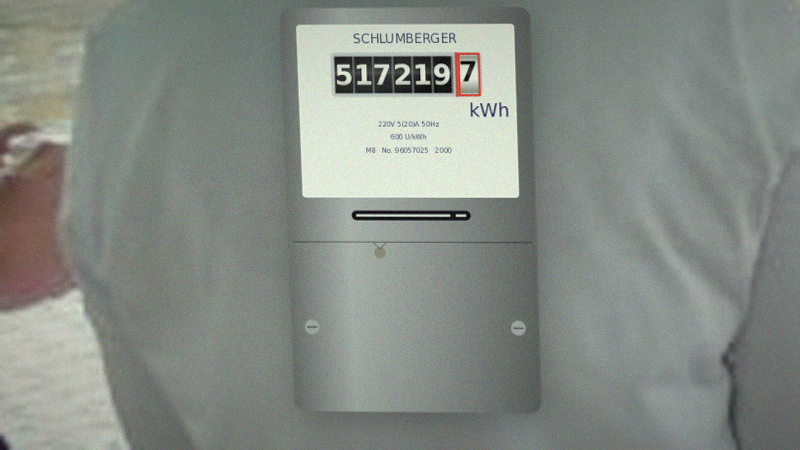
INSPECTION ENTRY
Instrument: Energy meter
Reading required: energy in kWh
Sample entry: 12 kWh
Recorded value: 517219.7 kWh
